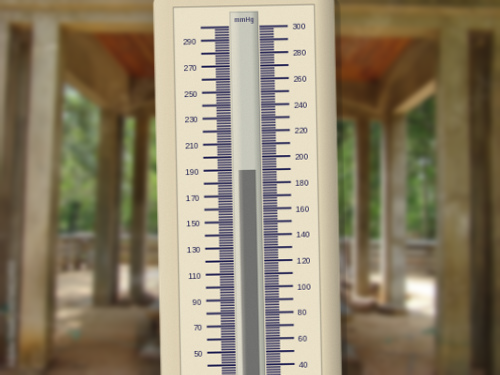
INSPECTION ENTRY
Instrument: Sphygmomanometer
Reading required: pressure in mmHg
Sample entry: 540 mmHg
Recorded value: 190 mmHg
